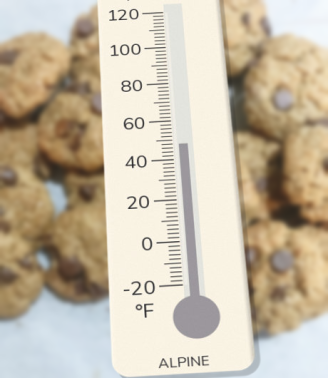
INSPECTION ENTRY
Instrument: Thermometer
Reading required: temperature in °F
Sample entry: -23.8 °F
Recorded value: 48 °F
